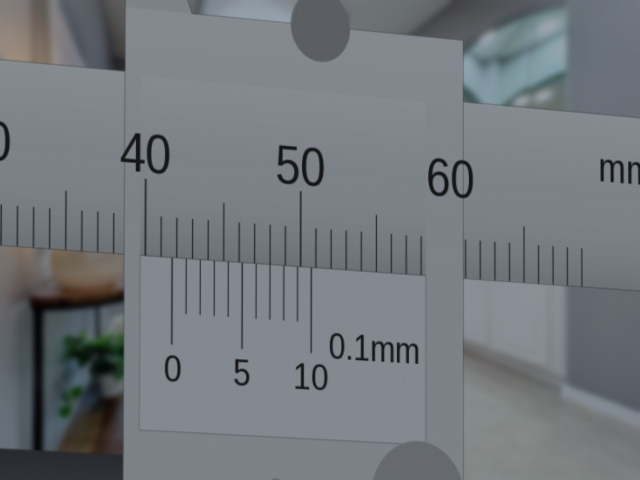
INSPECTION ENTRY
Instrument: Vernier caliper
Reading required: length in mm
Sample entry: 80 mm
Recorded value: 41.7 mm
